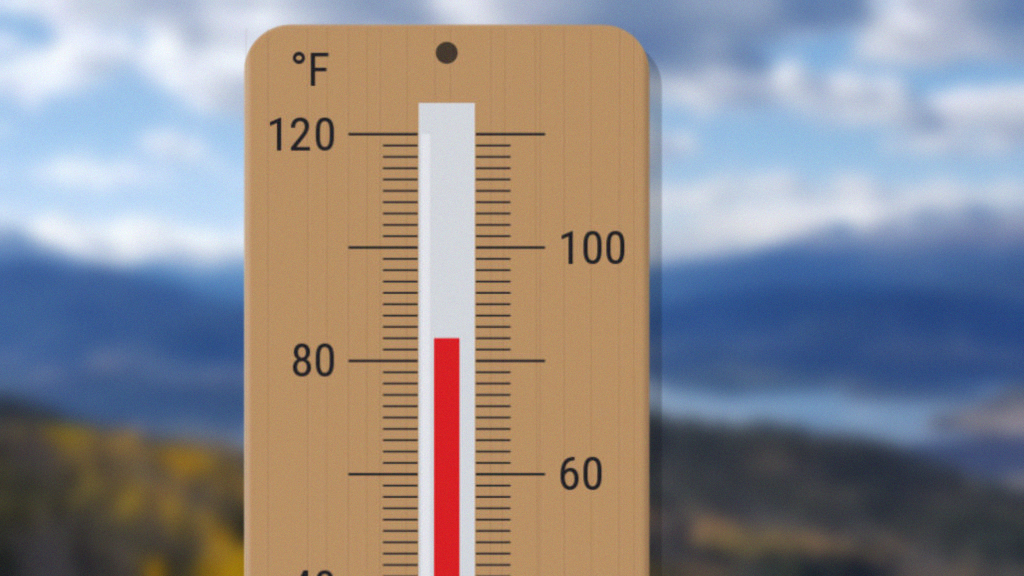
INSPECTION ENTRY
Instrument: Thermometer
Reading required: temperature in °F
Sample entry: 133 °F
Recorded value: 84 °F
